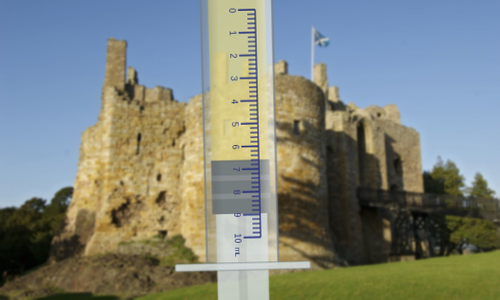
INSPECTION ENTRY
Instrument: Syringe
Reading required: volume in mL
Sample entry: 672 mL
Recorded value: 6.6 mL
